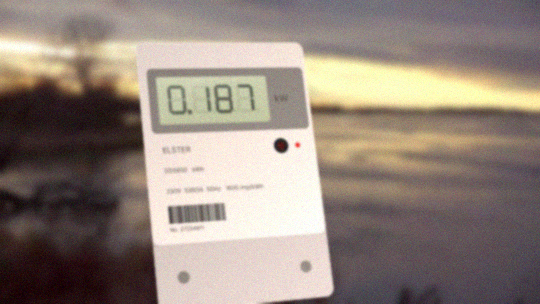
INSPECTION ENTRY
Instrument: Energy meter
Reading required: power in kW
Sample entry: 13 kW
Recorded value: 0.187 kW
